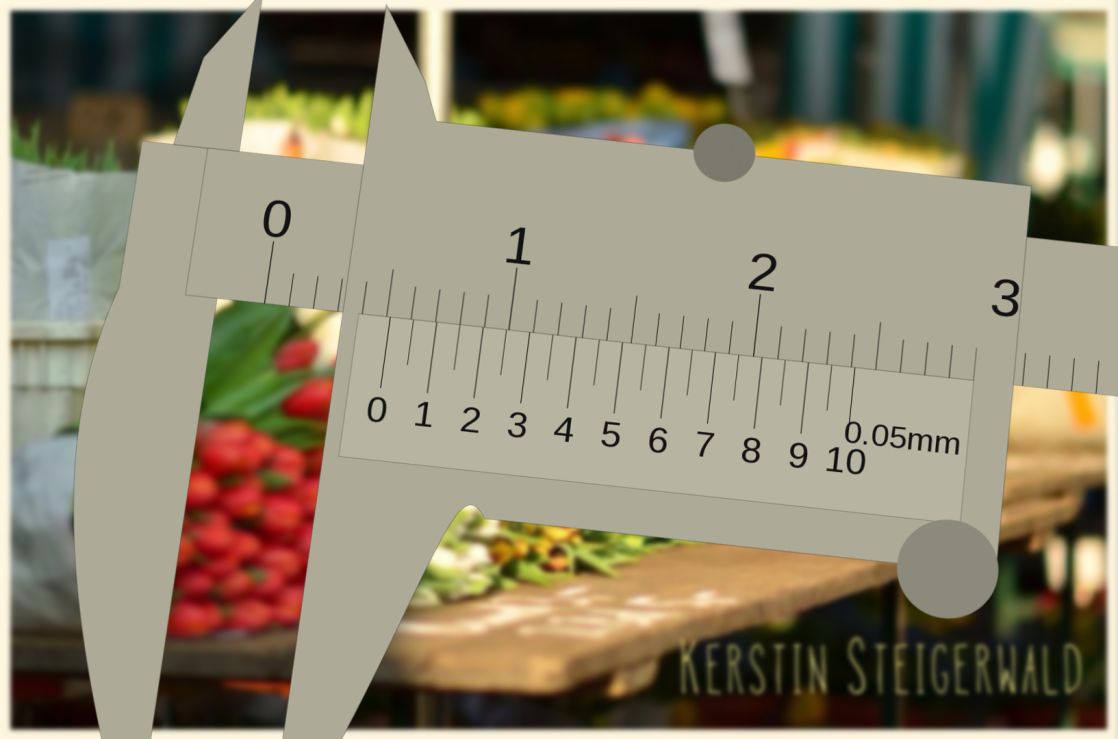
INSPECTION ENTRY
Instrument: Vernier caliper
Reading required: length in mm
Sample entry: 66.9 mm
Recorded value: 5.15 mm
